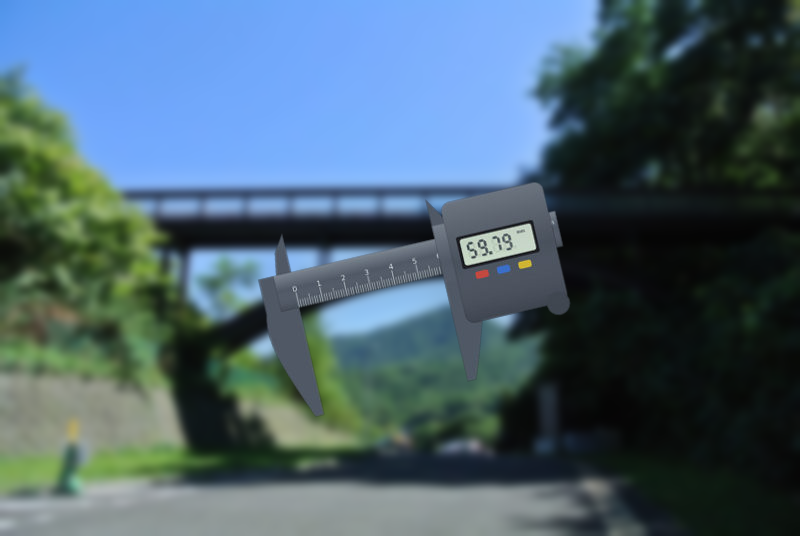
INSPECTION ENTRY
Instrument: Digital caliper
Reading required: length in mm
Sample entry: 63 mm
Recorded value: 59.79 mm
